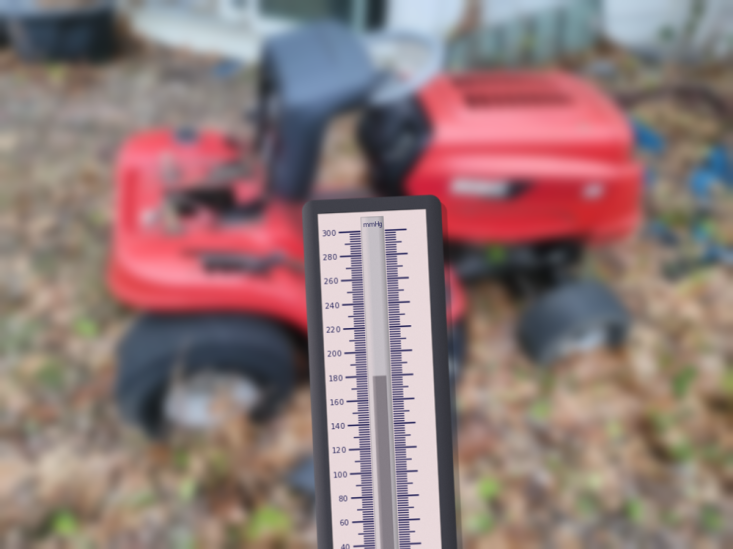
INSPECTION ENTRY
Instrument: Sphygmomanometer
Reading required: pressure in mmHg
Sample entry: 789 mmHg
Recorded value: 180 mmHg
